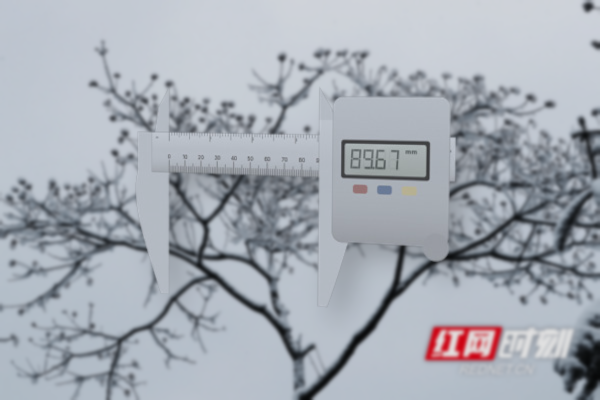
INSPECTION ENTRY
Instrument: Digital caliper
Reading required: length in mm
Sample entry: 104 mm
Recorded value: 89.67 mm
